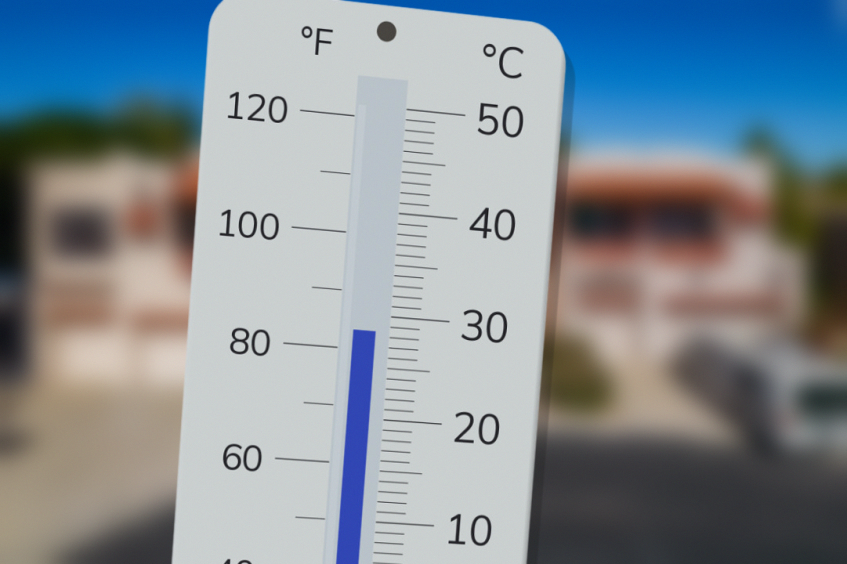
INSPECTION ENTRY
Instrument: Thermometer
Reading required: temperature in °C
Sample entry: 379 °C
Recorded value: 28.5 °C
